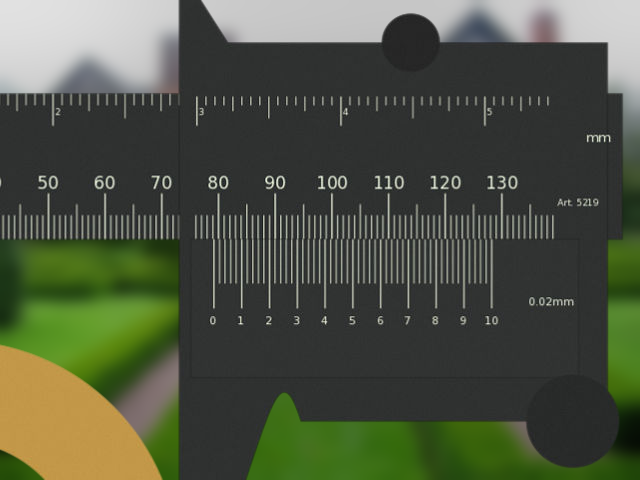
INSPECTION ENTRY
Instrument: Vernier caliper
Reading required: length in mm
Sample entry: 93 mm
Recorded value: 79.2 mm
